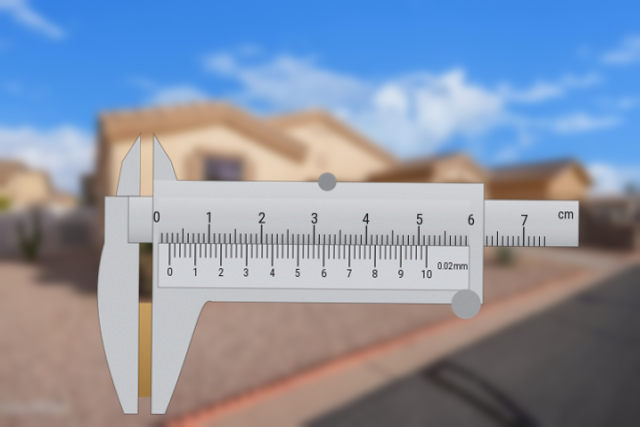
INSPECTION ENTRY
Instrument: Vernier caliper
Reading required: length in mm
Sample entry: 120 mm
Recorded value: 2.5 mm
